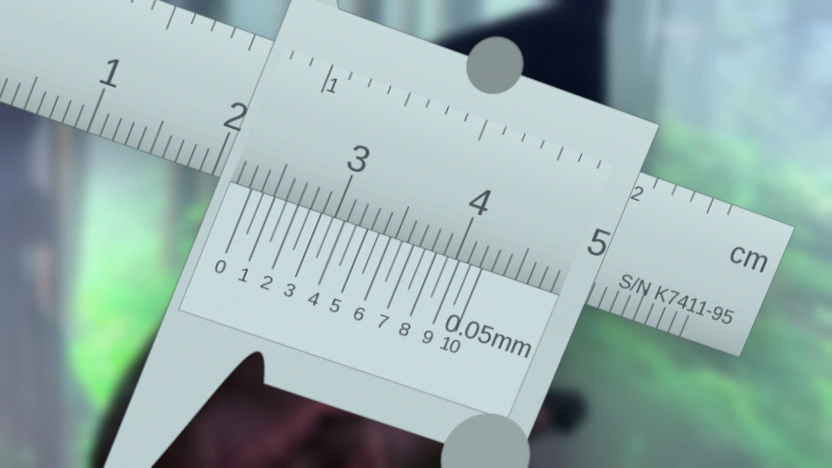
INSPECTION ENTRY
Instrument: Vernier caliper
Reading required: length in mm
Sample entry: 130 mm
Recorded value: 23.2 mm
